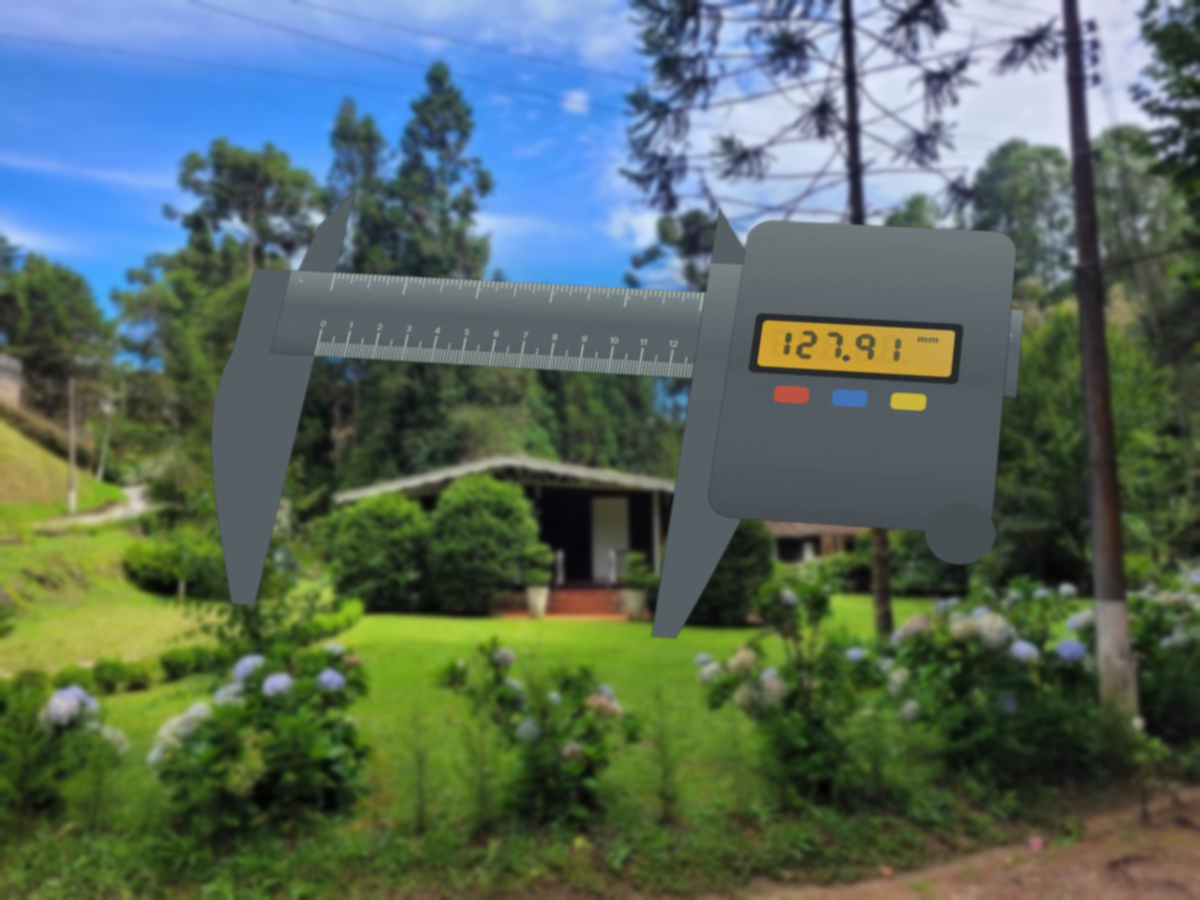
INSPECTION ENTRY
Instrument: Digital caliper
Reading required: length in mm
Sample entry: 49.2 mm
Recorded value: 127.91 mm
